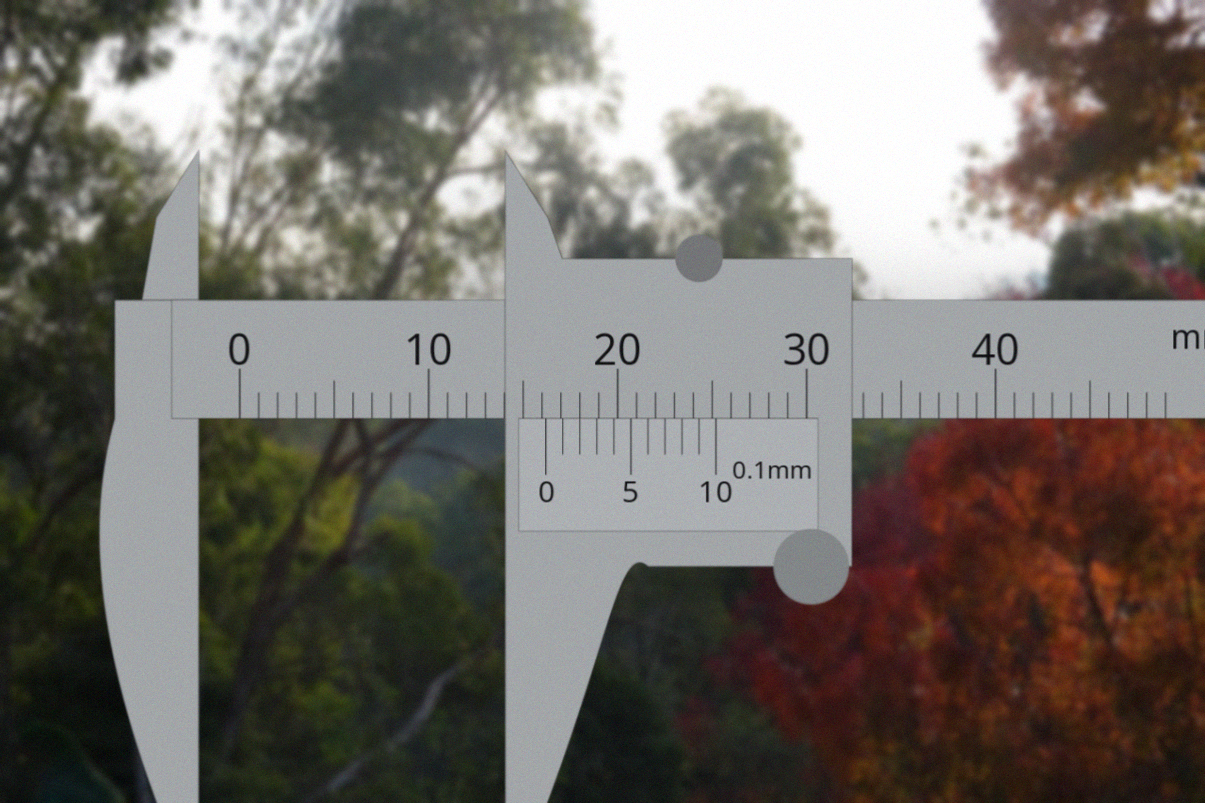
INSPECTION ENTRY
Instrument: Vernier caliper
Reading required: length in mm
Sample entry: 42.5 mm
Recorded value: 16.2 mm
